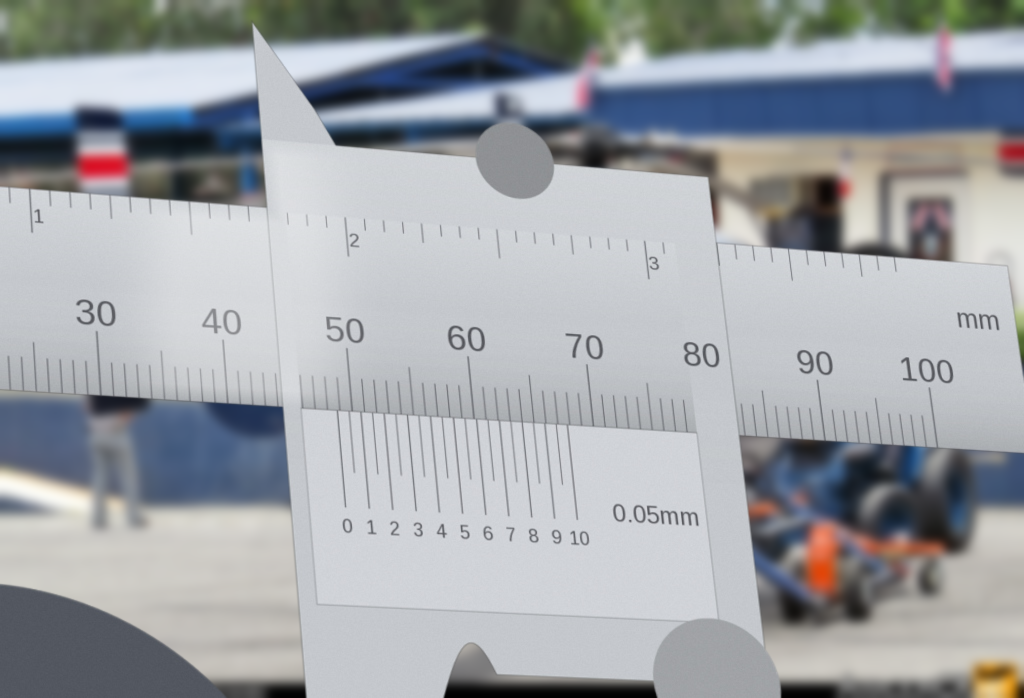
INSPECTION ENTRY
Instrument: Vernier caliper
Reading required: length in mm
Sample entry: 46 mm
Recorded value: 48.8 mm
